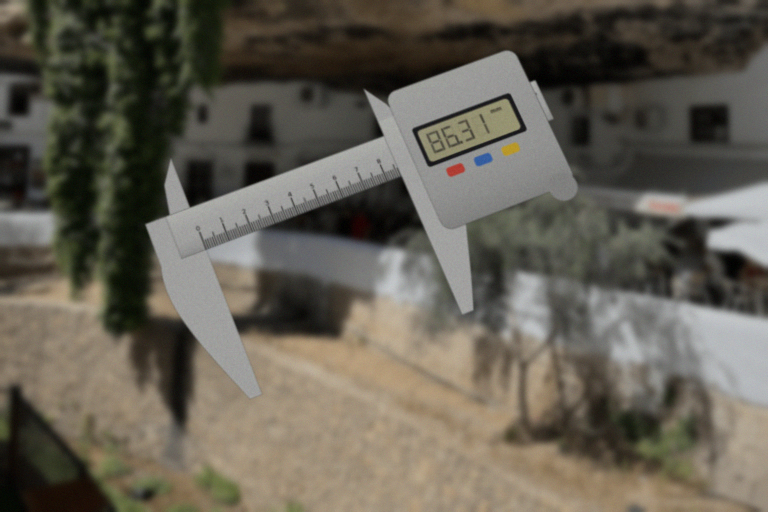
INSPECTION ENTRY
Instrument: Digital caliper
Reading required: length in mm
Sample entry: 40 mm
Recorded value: 86.31 mm
